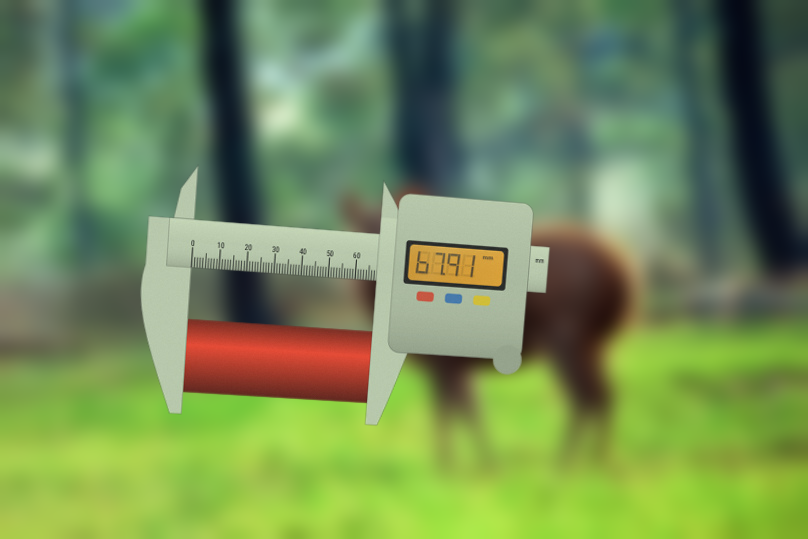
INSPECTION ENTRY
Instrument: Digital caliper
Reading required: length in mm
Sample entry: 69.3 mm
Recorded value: 67.91 mm
